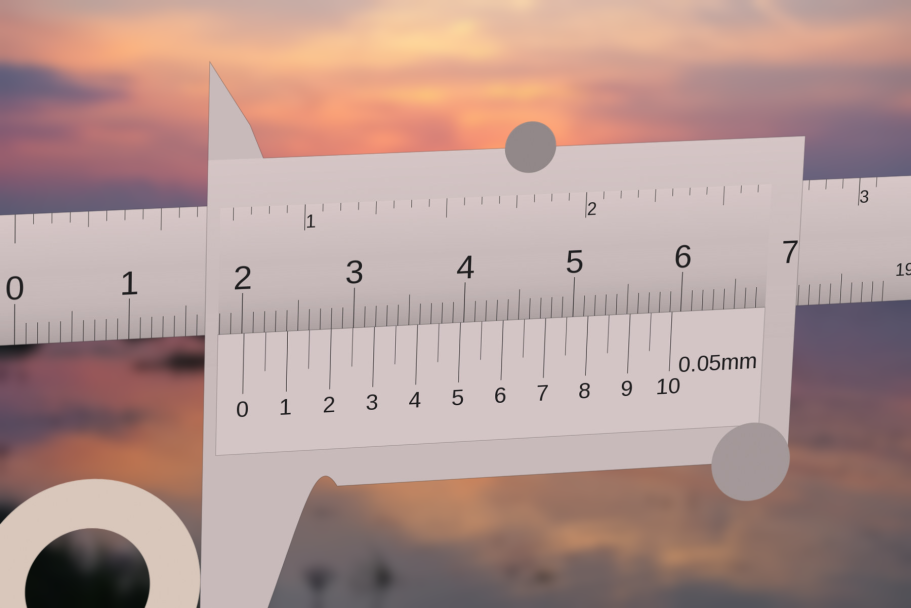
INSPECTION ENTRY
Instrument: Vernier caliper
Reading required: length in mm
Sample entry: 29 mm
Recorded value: 20.2 mm
